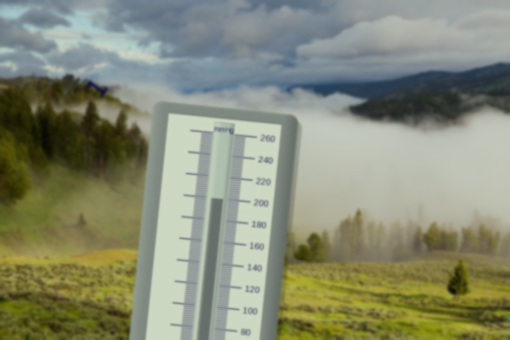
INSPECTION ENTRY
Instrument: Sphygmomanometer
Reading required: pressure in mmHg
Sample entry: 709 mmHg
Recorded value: 200 mmHg
